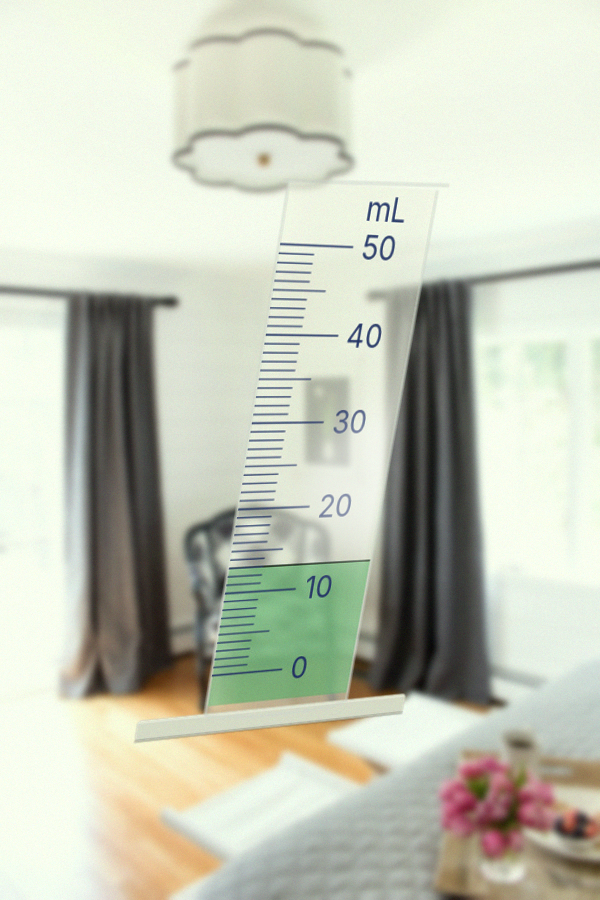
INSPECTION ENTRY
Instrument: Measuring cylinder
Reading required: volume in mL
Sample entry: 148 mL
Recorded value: 13 mL
